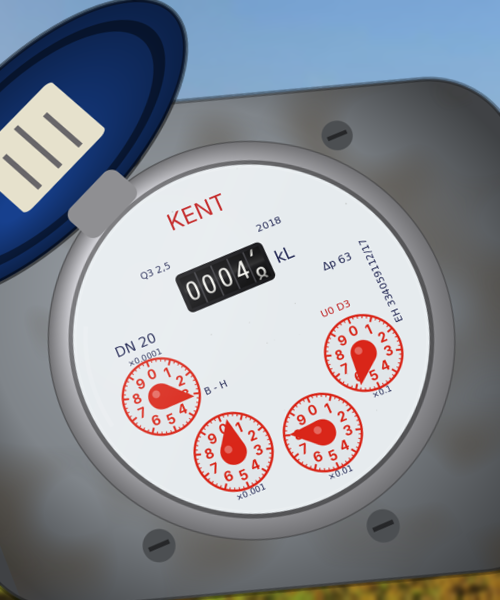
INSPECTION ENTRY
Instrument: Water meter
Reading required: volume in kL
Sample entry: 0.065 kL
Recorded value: 47.5803 kL
